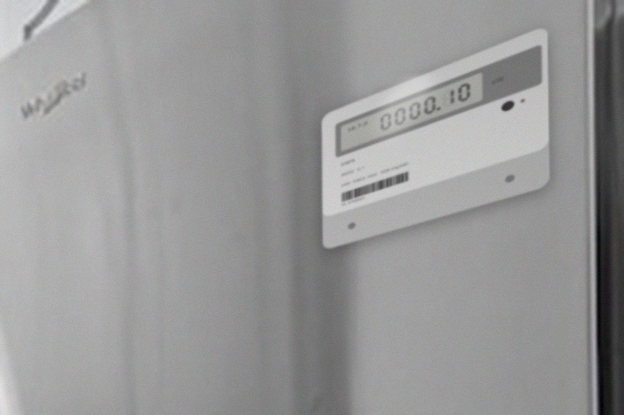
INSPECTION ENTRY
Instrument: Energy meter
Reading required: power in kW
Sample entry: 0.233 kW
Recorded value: 0.10 kW
